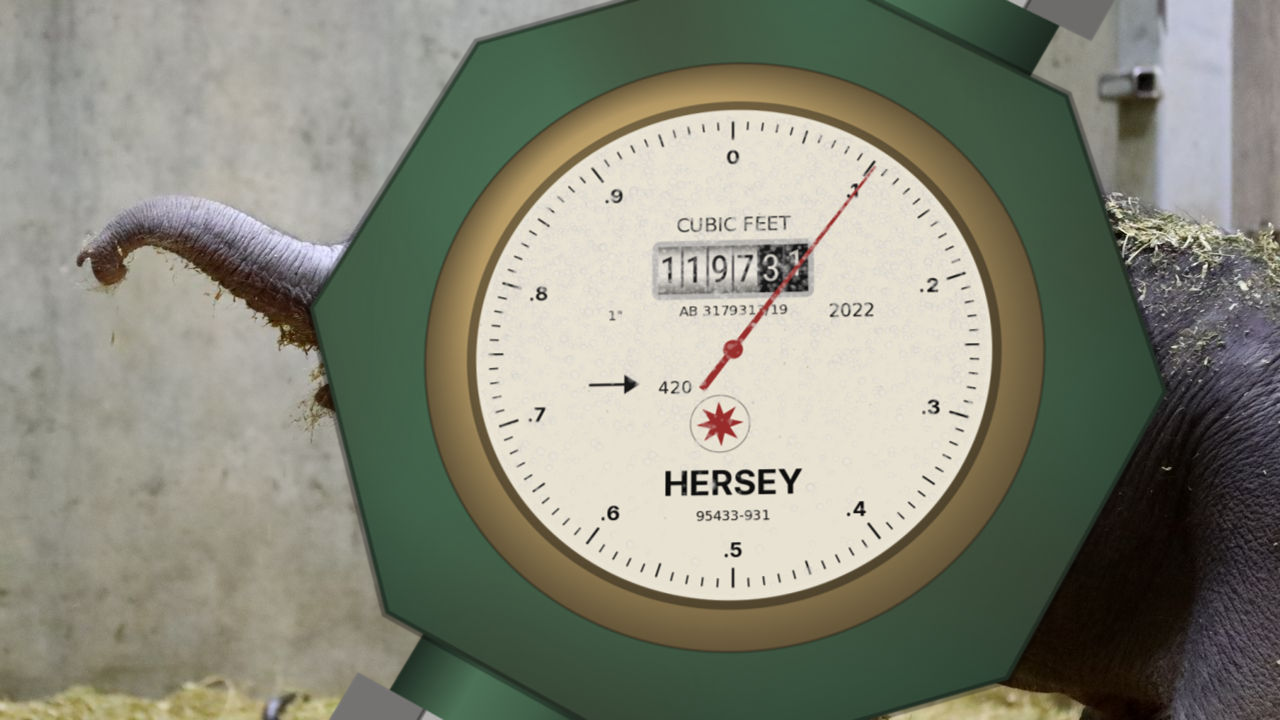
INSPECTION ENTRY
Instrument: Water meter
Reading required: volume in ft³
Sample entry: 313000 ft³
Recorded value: 119731.10 ft³
